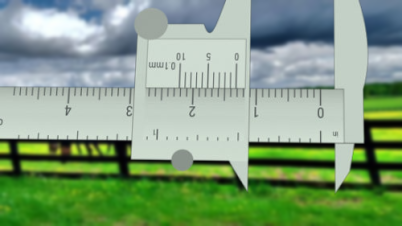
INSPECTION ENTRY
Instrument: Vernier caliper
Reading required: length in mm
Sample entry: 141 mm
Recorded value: 13.2 mm
